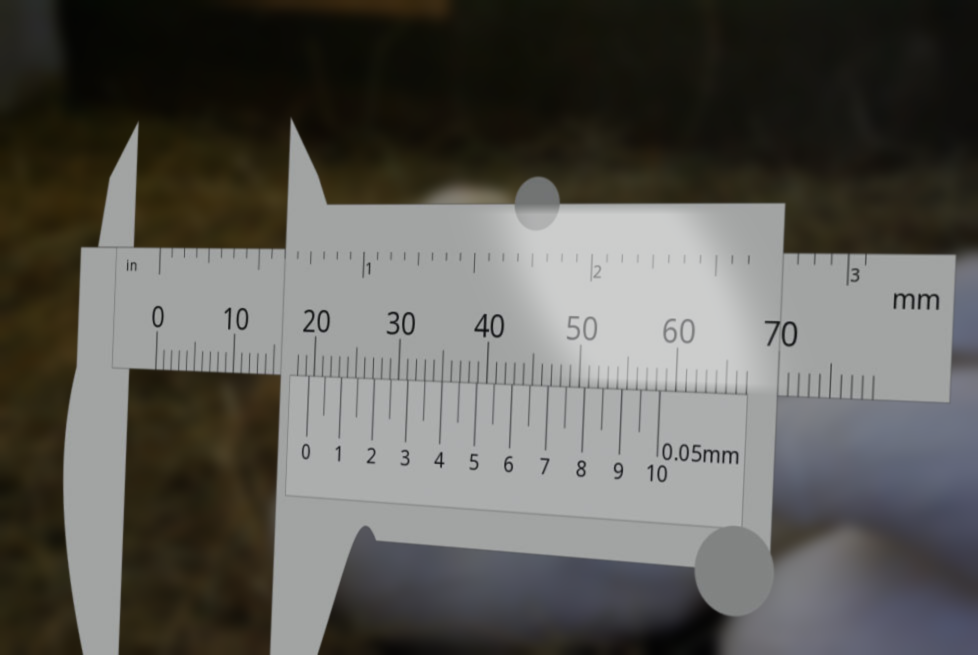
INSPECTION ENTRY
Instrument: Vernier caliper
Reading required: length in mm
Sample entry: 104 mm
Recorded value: 19.4 mm
